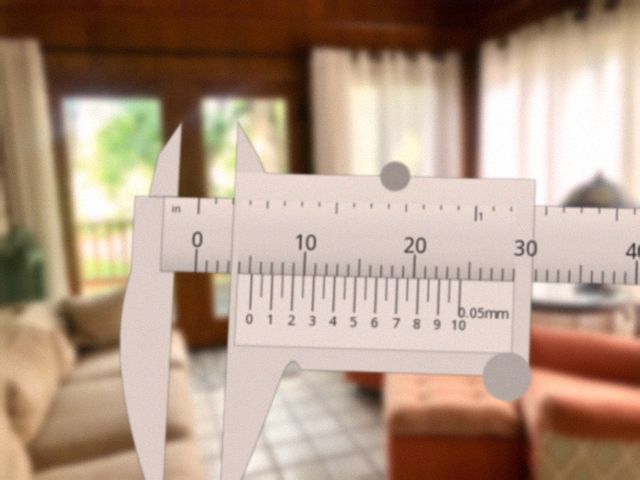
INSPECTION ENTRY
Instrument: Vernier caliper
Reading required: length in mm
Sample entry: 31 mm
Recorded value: 5.2 mm
